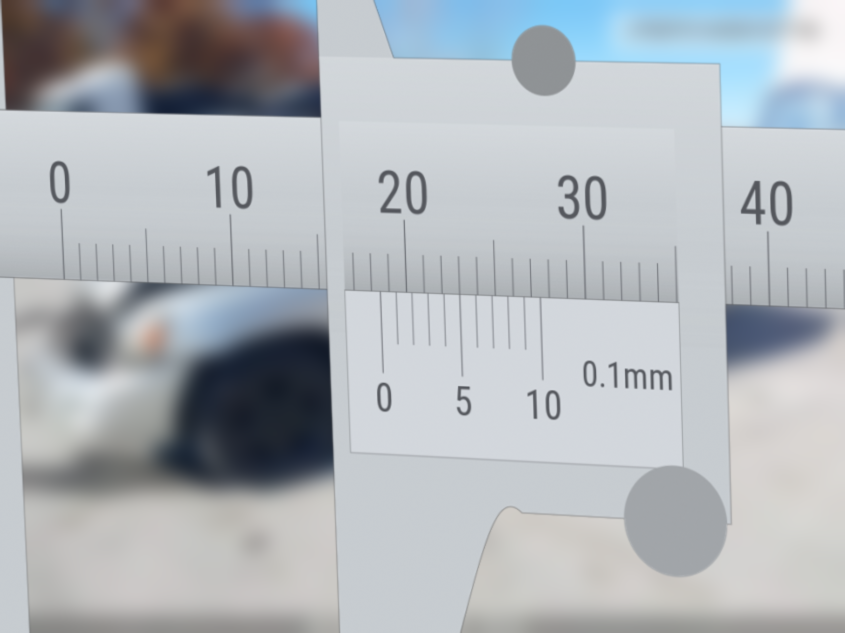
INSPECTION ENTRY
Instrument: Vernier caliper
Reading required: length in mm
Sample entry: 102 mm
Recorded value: 18.5 mm
